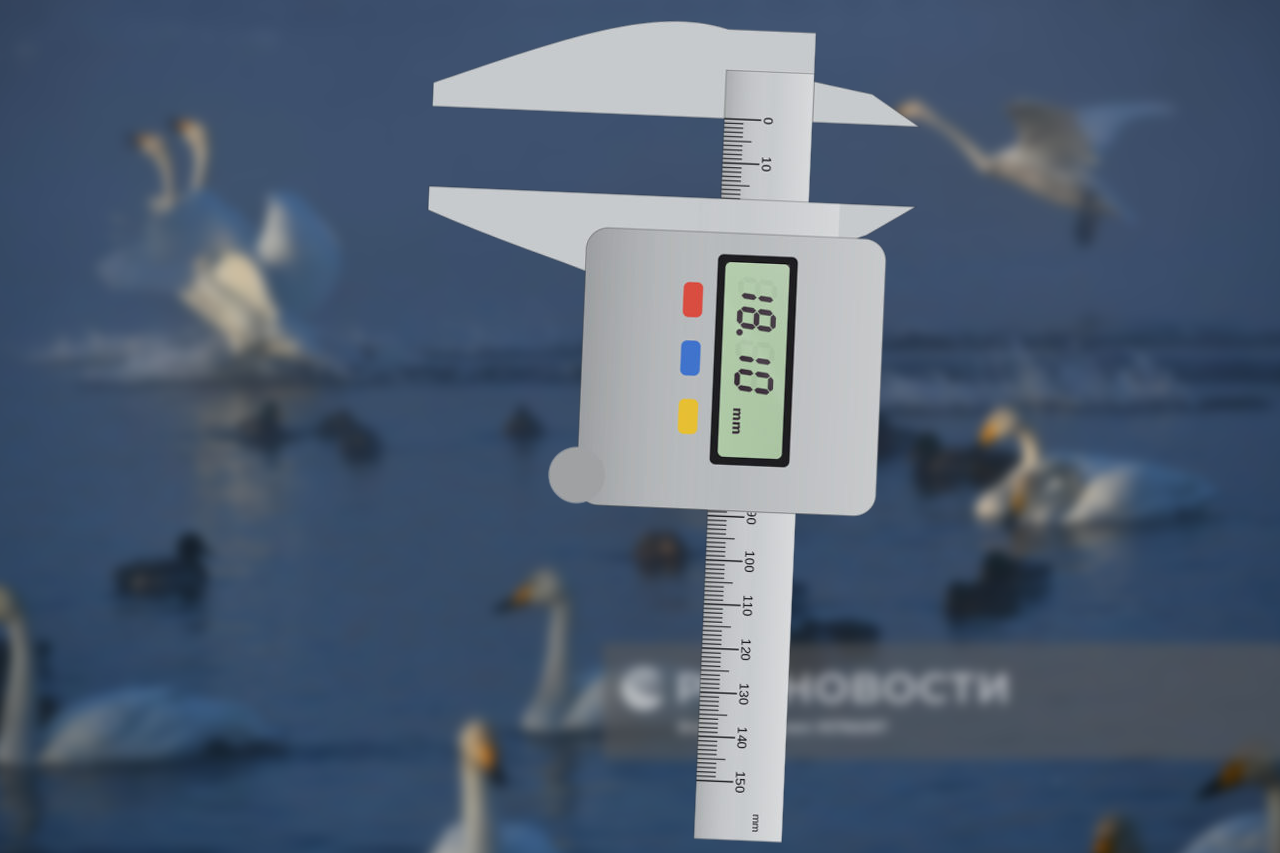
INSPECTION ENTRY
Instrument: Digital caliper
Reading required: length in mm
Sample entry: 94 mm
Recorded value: 18.10 mm
